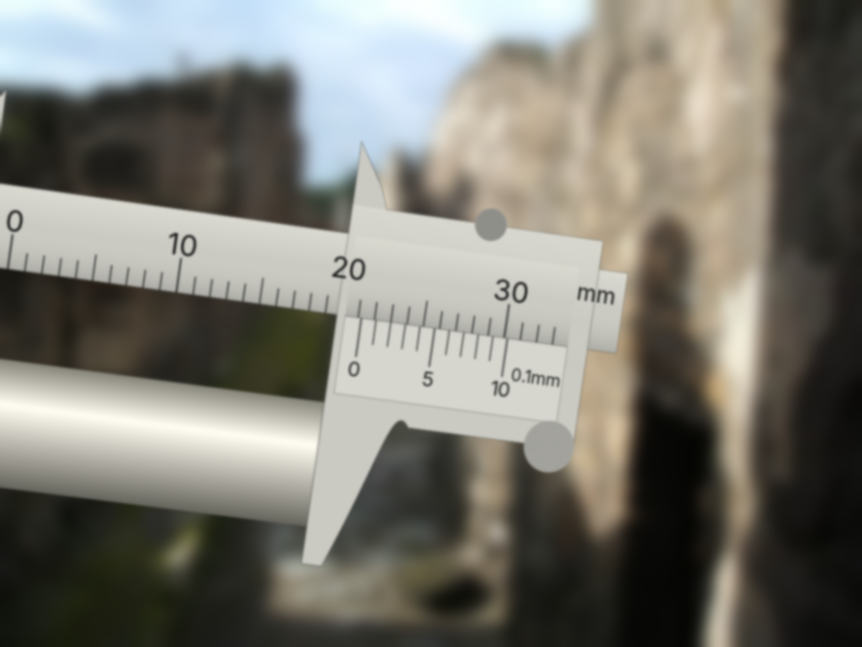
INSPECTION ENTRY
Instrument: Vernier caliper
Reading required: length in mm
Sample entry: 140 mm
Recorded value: 21.2 mm
